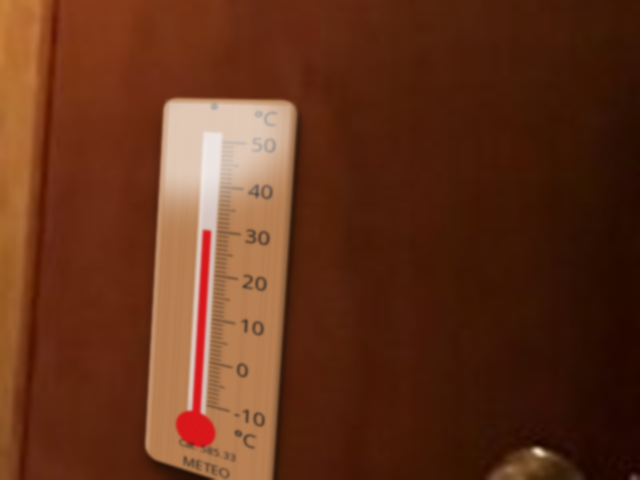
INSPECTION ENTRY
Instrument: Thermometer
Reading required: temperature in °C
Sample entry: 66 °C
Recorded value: 30 °C
